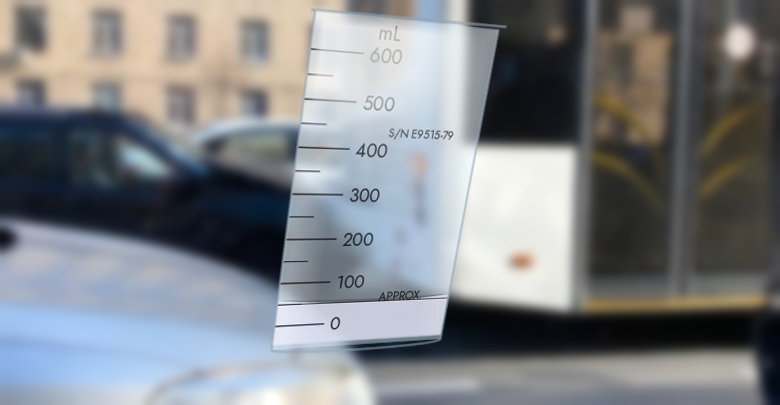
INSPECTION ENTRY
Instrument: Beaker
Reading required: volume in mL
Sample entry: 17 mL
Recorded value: 50 mL
